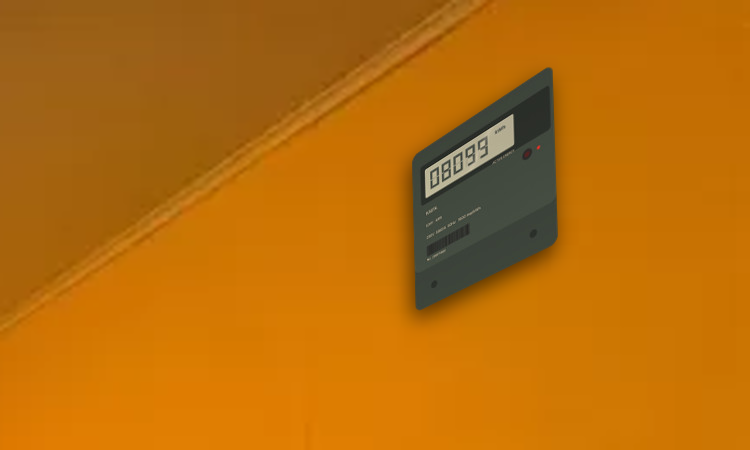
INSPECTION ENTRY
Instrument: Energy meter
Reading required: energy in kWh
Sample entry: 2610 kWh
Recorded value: 8099 kWh
